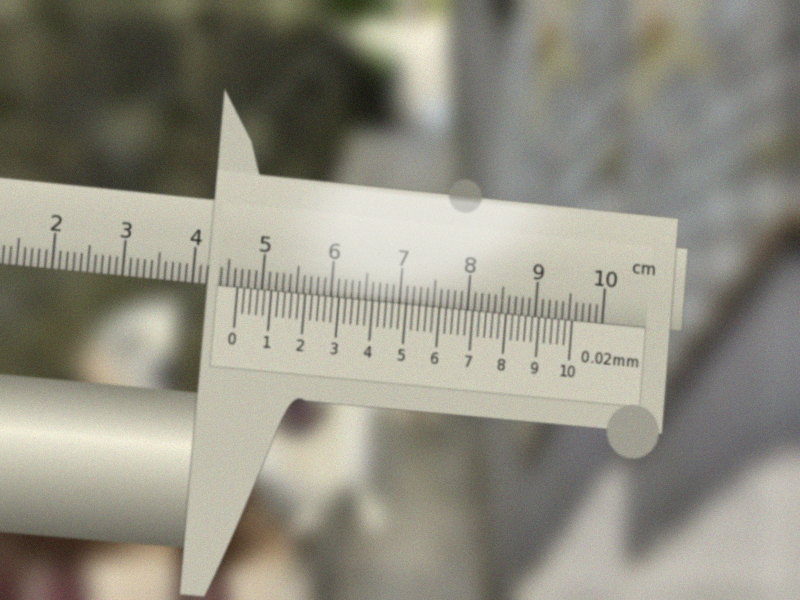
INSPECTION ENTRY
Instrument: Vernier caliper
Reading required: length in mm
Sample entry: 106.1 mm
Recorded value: 46.5 mm
